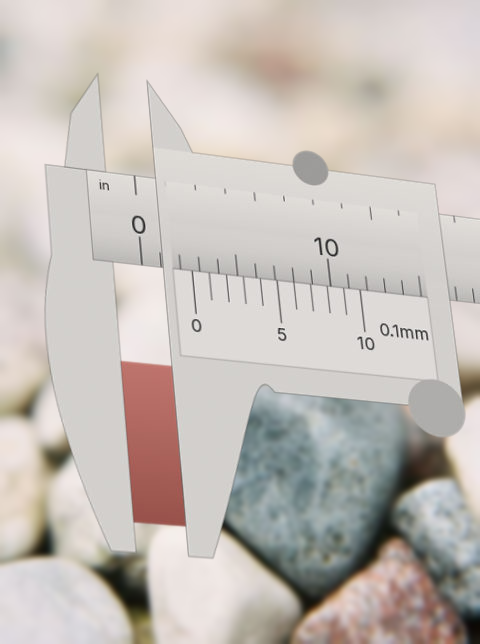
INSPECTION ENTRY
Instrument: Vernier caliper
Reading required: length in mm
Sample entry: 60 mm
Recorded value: 2.6 mm
